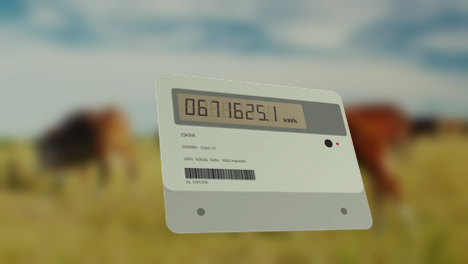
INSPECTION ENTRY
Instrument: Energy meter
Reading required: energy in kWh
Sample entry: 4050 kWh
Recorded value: 671625.1 kWh
